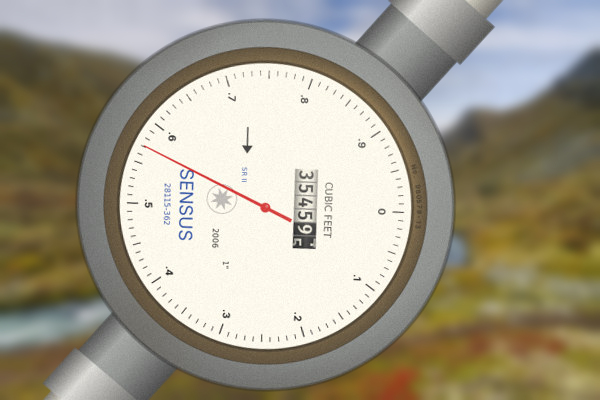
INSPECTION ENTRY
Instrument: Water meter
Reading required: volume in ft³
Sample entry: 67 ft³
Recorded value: 354594.57 ft³
